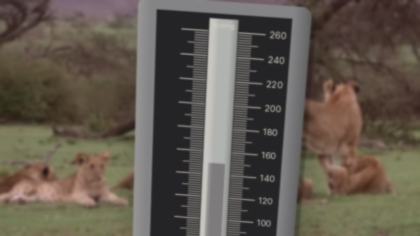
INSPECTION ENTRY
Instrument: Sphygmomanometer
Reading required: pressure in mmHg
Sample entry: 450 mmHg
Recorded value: 150 mmHg
